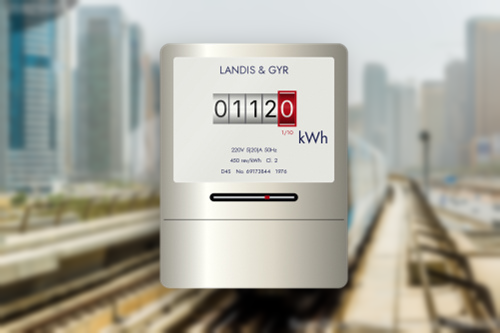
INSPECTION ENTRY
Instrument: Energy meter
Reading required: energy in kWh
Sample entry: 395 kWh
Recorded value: 112.0 kWh
